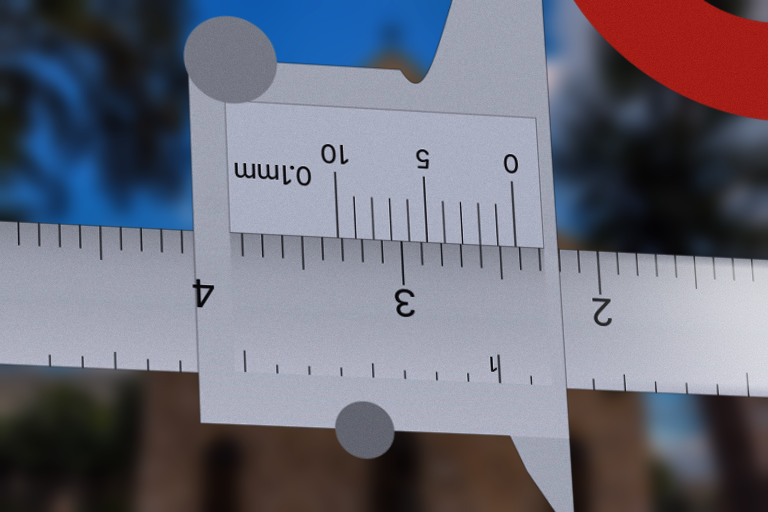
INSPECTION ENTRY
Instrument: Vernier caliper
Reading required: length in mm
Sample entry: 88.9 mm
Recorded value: 24.2 mm
